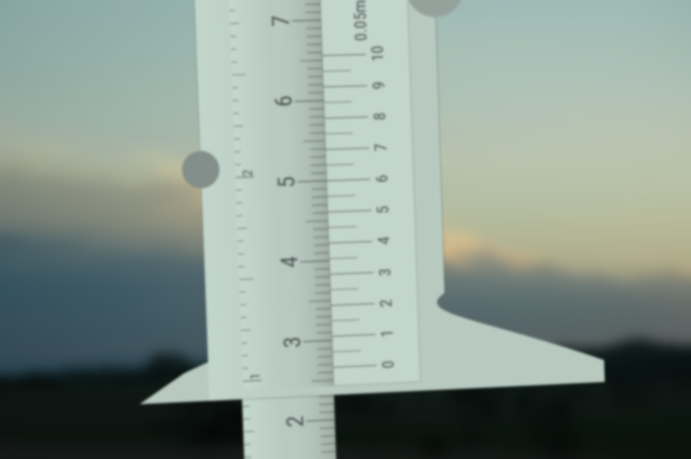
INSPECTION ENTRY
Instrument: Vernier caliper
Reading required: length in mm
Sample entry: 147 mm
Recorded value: 26.6 mm
